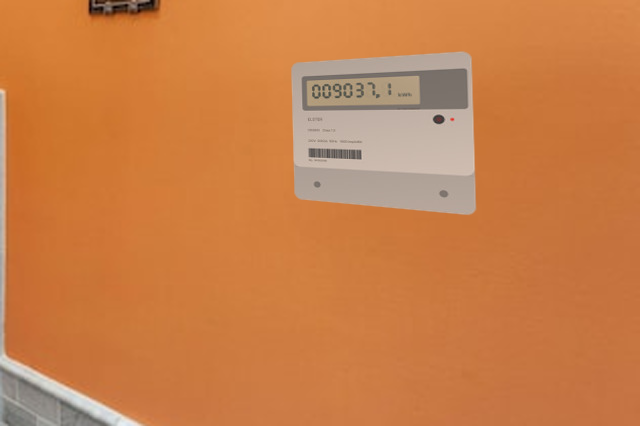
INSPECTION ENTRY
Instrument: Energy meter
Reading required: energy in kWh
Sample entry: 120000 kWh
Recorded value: 9037.1 kWh
